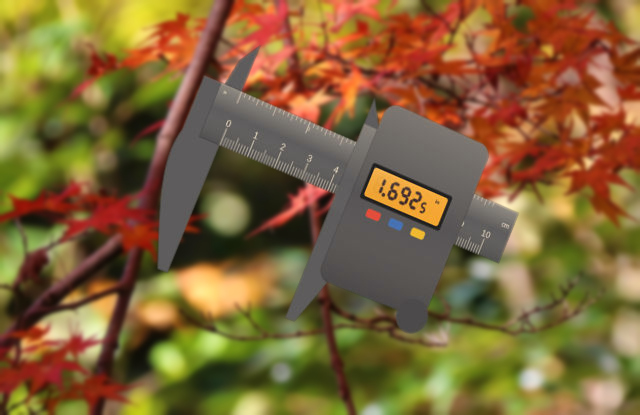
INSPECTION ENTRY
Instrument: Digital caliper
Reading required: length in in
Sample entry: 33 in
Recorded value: 1.6925 in
